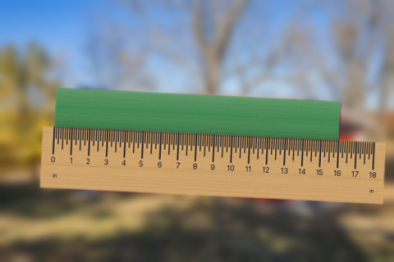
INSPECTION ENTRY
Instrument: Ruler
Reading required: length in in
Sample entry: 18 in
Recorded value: 16 in
